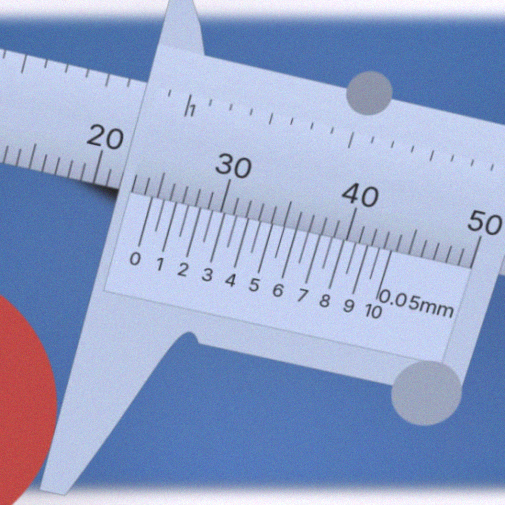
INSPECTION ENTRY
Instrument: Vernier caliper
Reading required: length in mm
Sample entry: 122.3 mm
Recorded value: 24.6 mm
